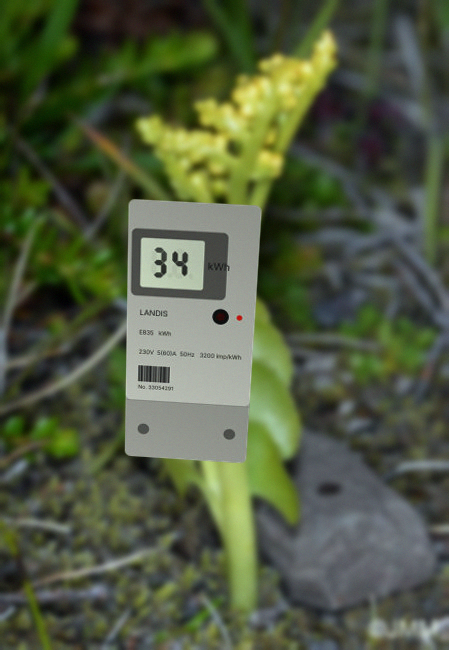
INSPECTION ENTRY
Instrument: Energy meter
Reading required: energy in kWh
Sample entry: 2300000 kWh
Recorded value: 34 kWh
